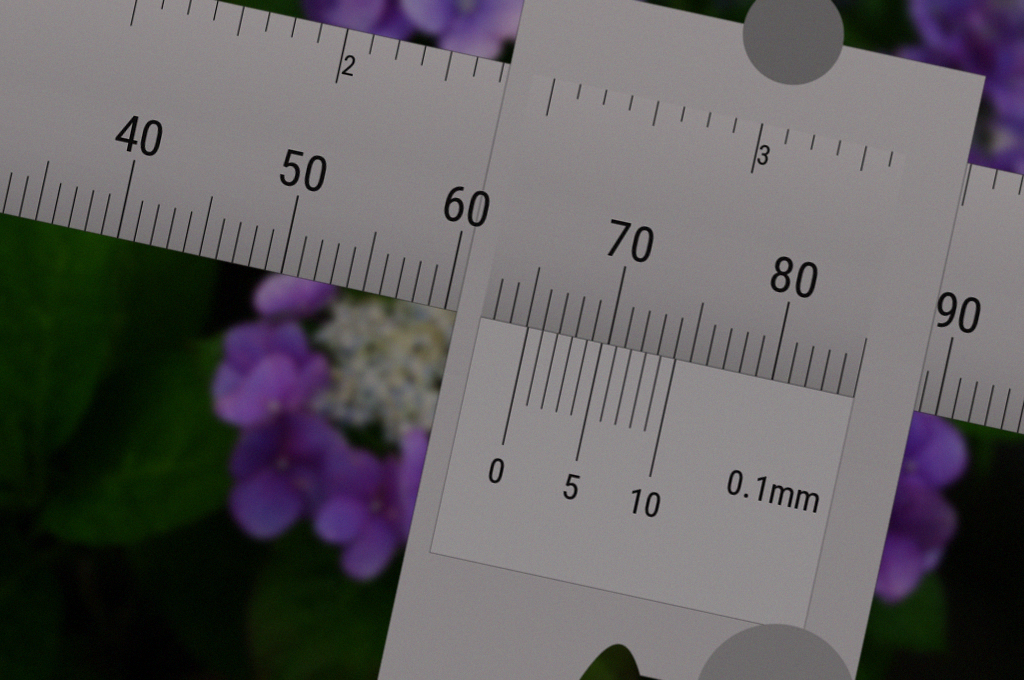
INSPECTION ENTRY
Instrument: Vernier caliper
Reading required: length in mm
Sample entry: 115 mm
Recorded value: 65.1 mm
